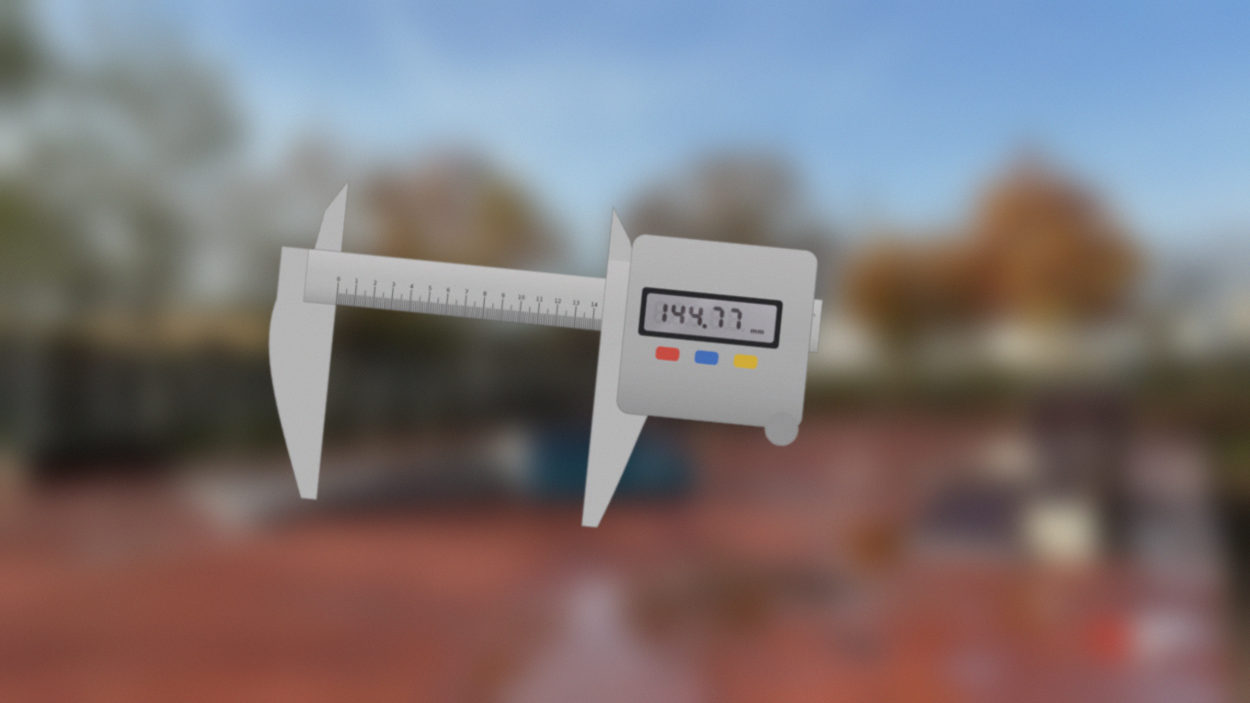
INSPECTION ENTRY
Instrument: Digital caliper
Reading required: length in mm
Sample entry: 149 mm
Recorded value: 144.77 mm
